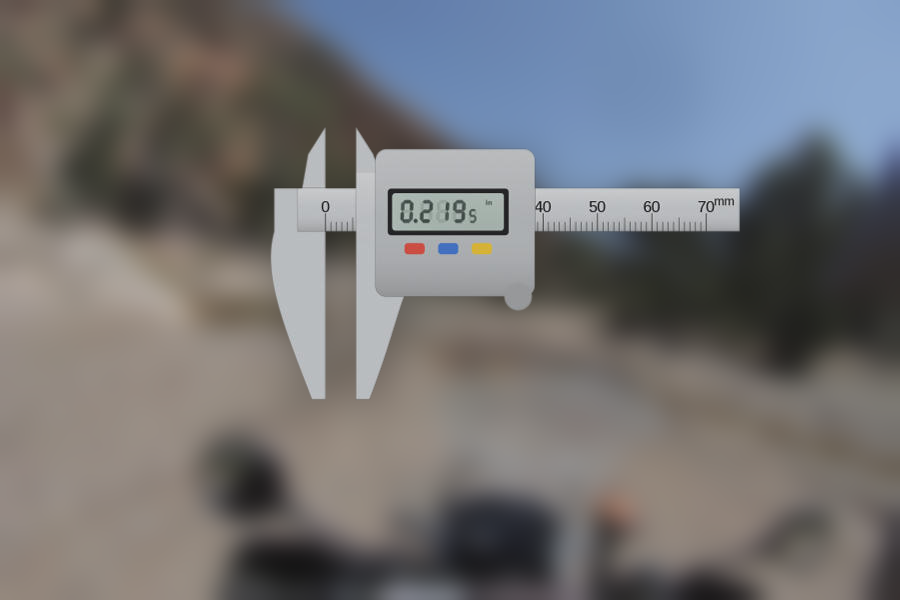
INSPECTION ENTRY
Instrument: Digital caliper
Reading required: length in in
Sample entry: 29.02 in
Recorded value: 0.2195 in
